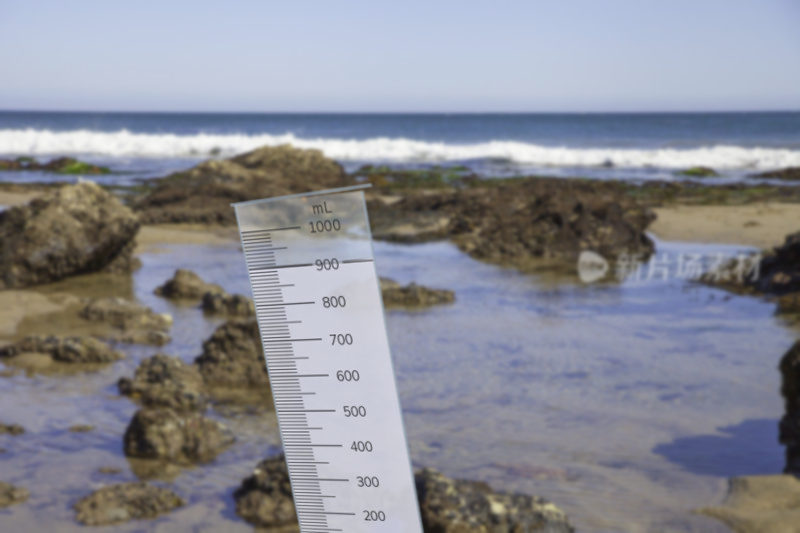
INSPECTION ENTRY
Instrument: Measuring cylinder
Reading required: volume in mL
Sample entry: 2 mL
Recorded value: 900 mL
